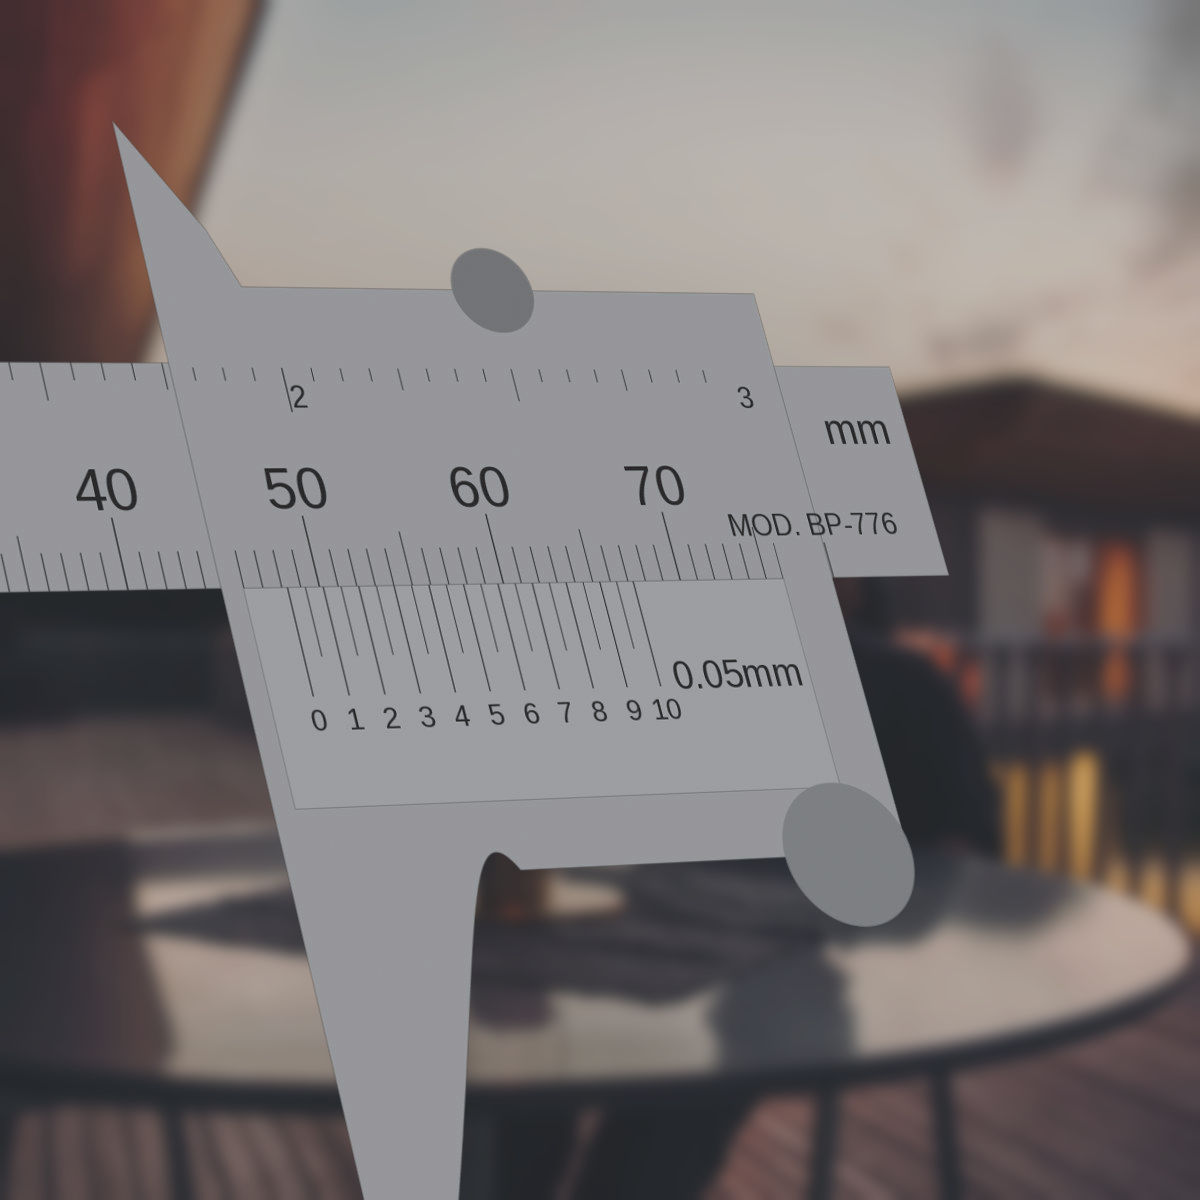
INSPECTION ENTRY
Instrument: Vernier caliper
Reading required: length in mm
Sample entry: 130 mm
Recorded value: 48.3 mm
